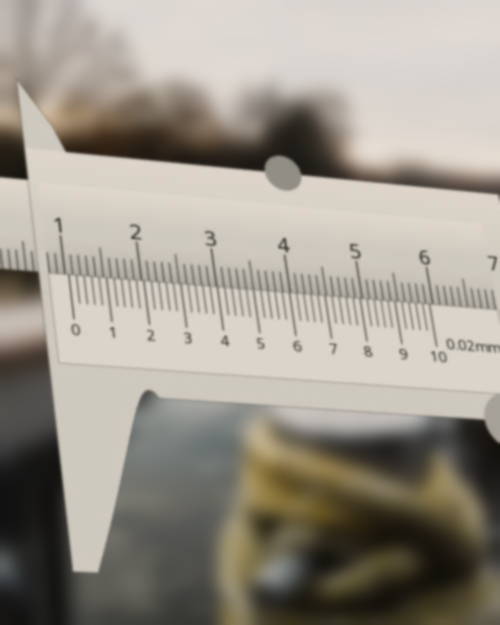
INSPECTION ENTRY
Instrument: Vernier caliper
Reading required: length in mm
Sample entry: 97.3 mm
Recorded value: 10.5 mm
